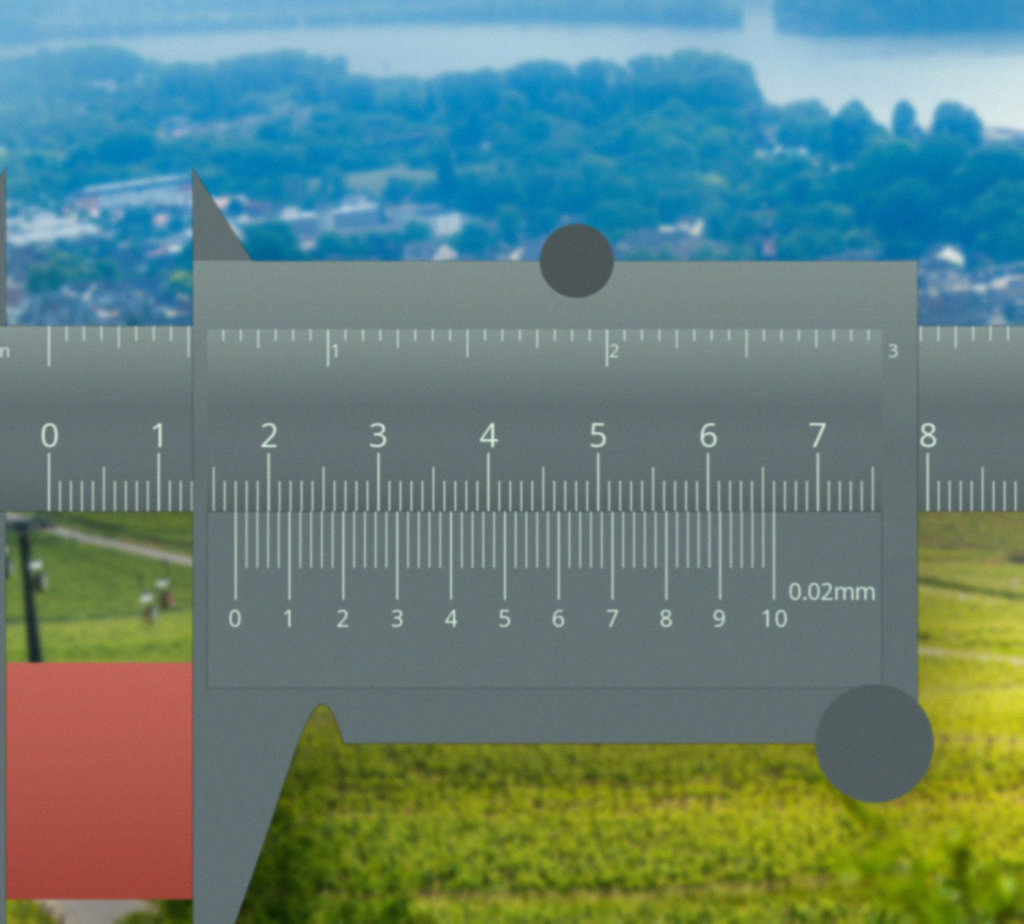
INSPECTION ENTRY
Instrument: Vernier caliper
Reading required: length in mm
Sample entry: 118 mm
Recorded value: 17.0 mm
